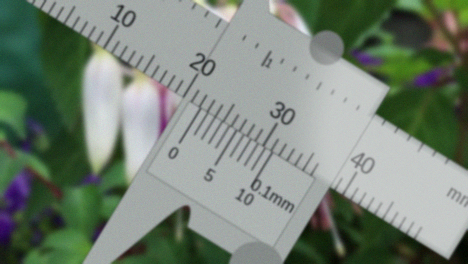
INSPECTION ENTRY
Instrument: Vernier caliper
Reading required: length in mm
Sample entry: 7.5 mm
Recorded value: 22.2 mm
